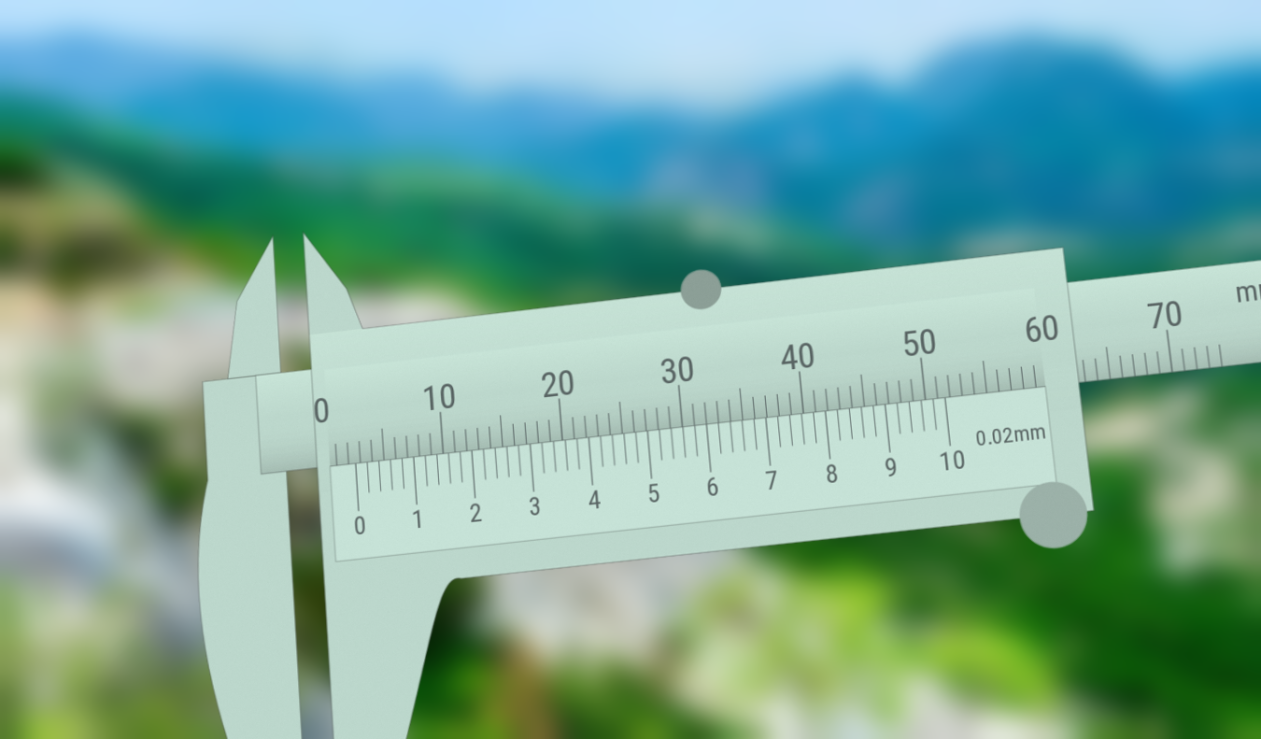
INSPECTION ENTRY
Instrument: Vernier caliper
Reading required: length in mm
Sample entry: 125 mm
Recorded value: 2.6 mm
